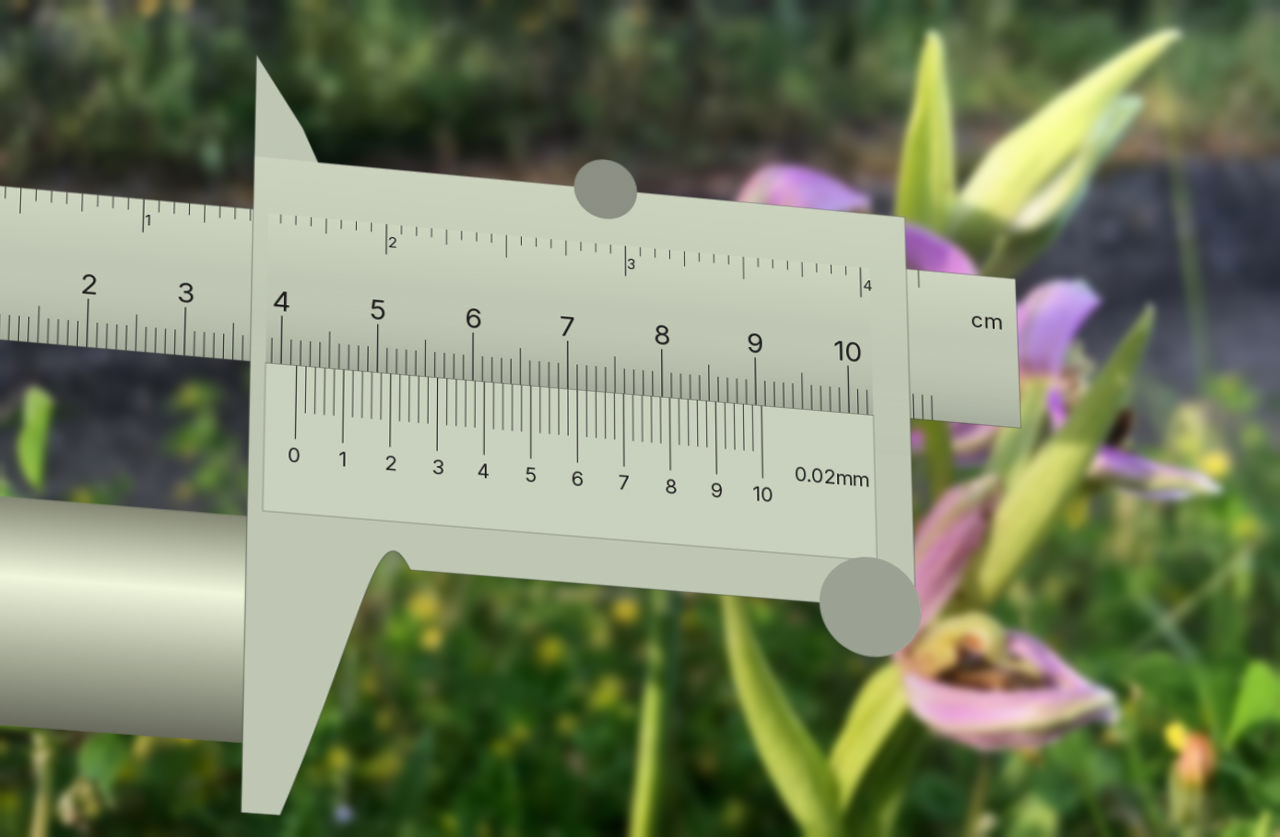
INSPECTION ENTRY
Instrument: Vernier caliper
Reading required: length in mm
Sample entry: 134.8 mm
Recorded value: 41.6 mm
